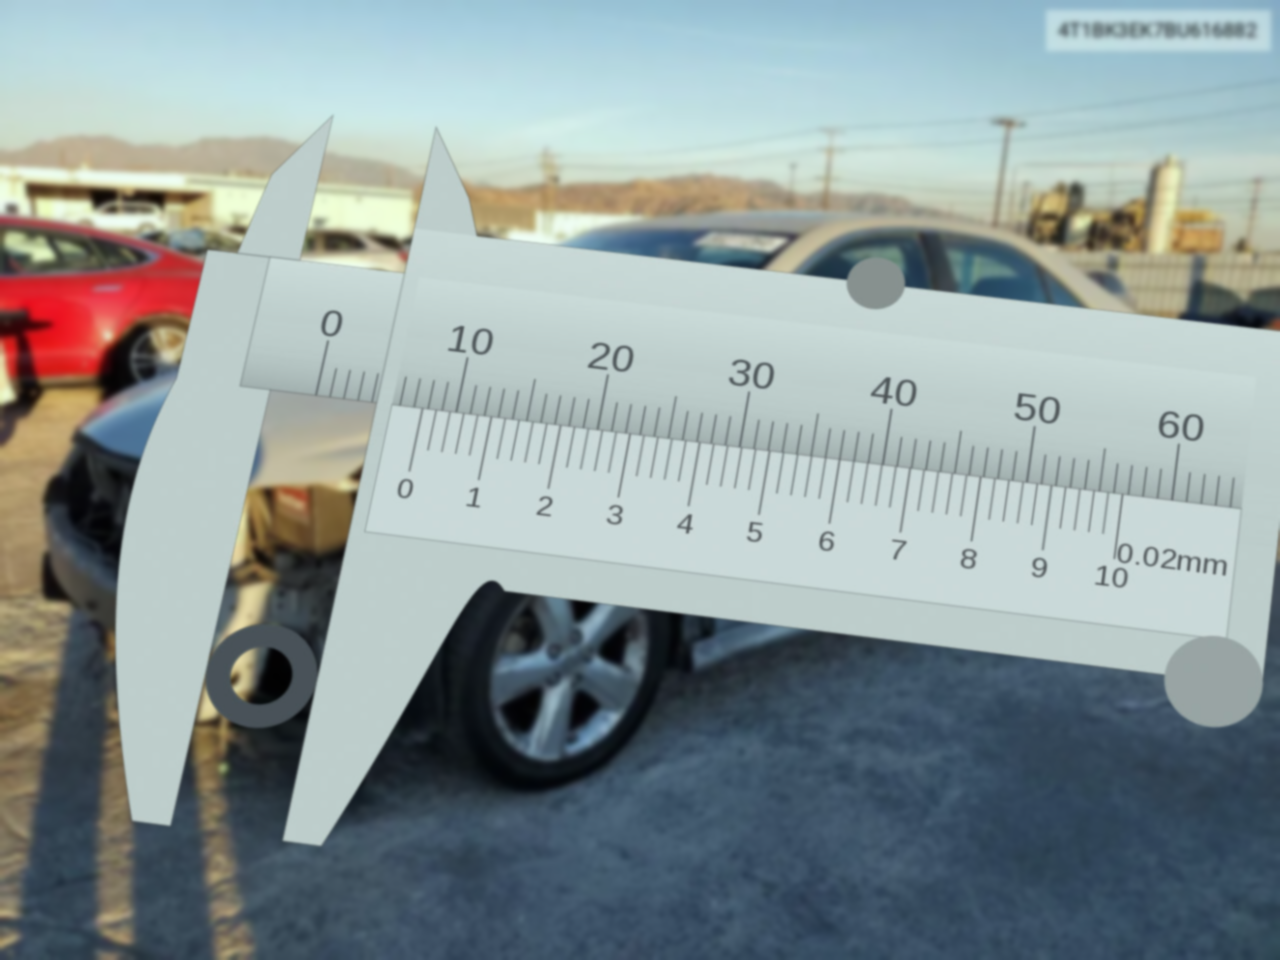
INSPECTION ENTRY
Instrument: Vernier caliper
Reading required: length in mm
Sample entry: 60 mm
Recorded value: 7.6 mm
